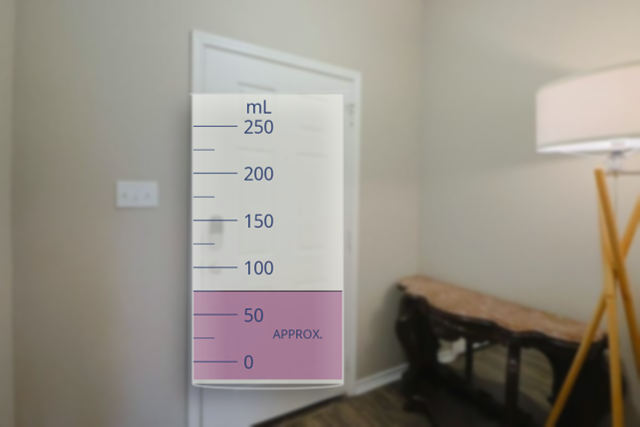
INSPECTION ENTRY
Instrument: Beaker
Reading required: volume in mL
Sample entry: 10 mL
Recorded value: 75 mL
